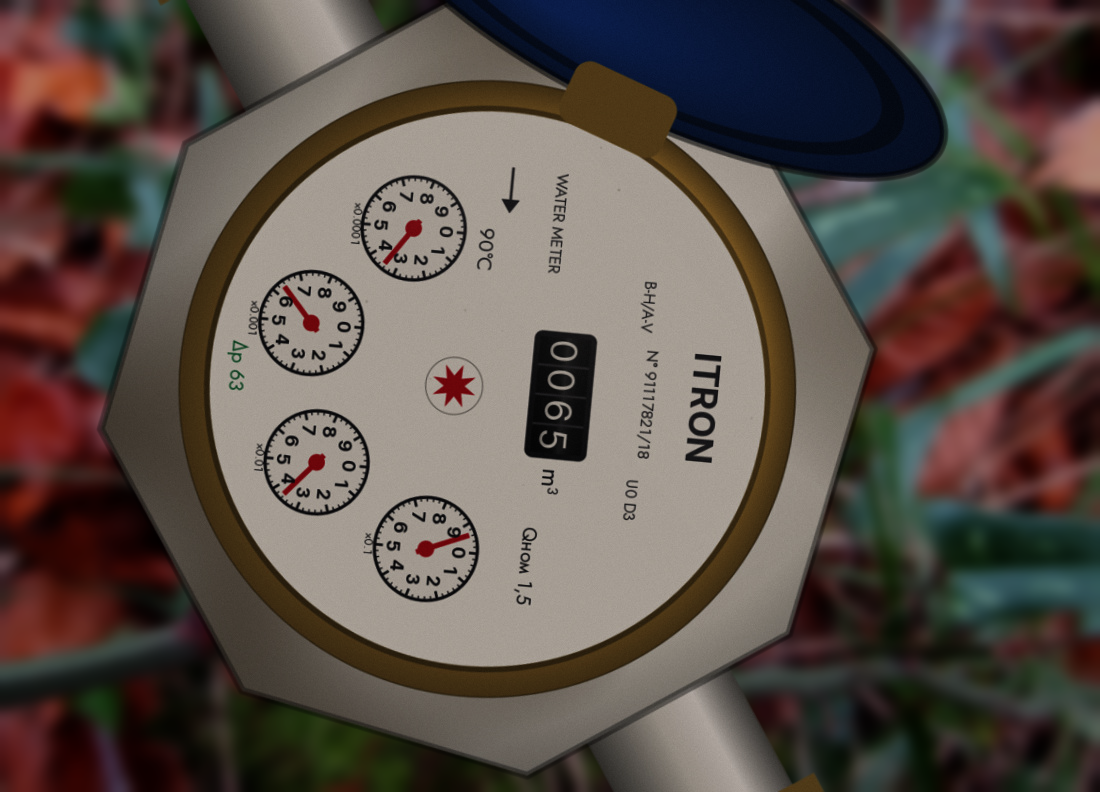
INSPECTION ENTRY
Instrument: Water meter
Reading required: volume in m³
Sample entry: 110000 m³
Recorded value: 64.9363 m³
